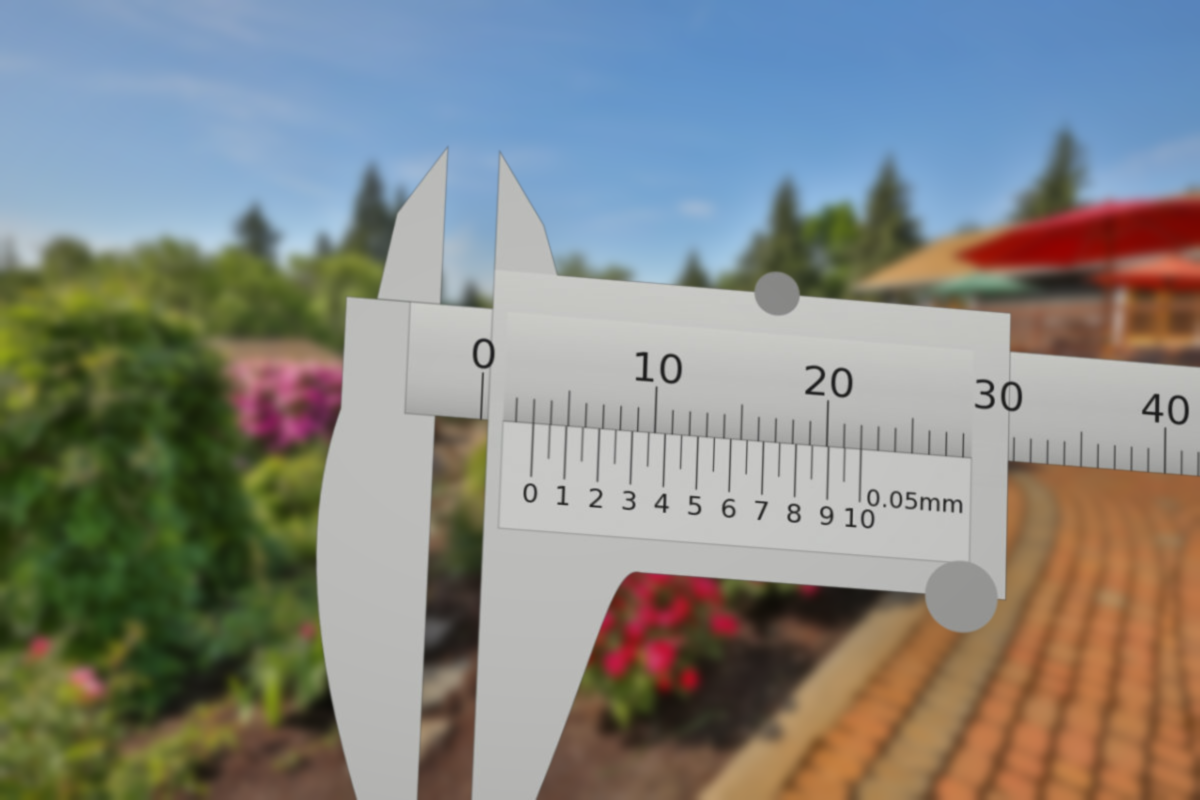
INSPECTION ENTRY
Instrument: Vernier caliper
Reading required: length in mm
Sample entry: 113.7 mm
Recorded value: 3.0 mm
